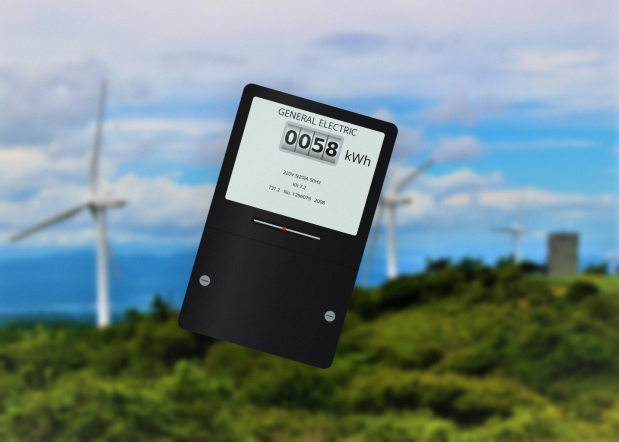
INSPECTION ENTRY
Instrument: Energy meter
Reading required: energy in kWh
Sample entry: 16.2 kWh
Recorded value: 58 kWh
